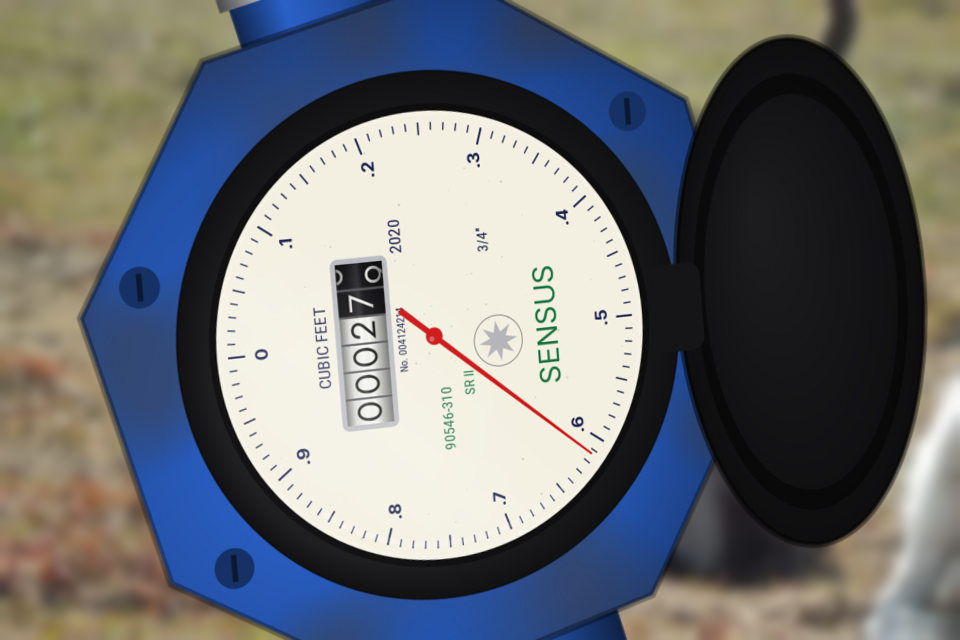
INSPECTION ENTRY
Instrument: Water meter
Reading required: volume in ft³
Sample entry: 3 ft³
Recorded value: 278.61 ft³
